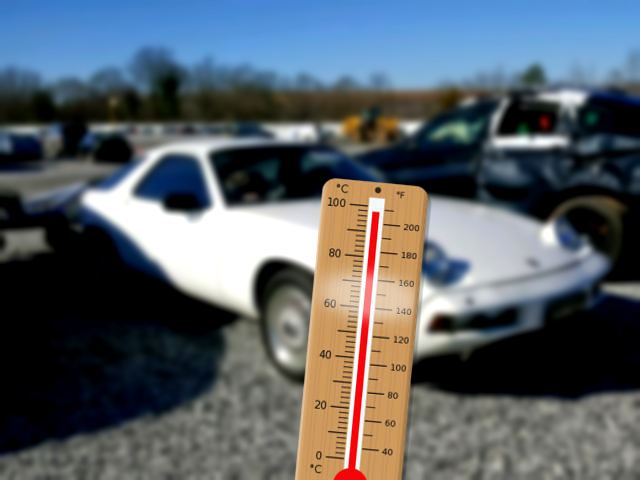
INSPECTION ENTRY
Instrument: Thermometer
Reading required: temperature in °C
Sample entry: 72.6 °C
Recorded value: 98 °C
